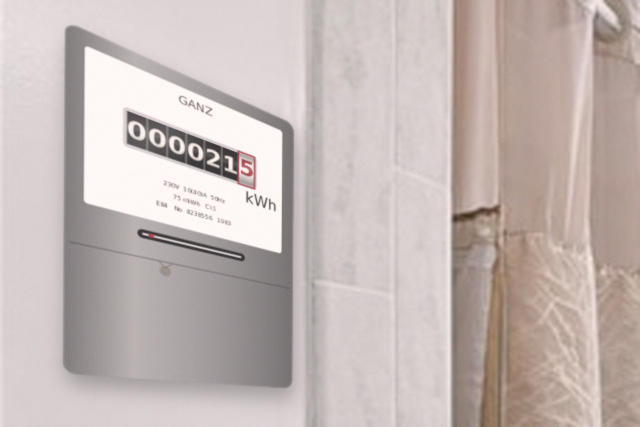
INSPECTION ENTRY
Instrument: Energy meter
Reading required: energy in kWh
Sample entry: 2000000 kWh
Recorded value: 21.5 kWh
